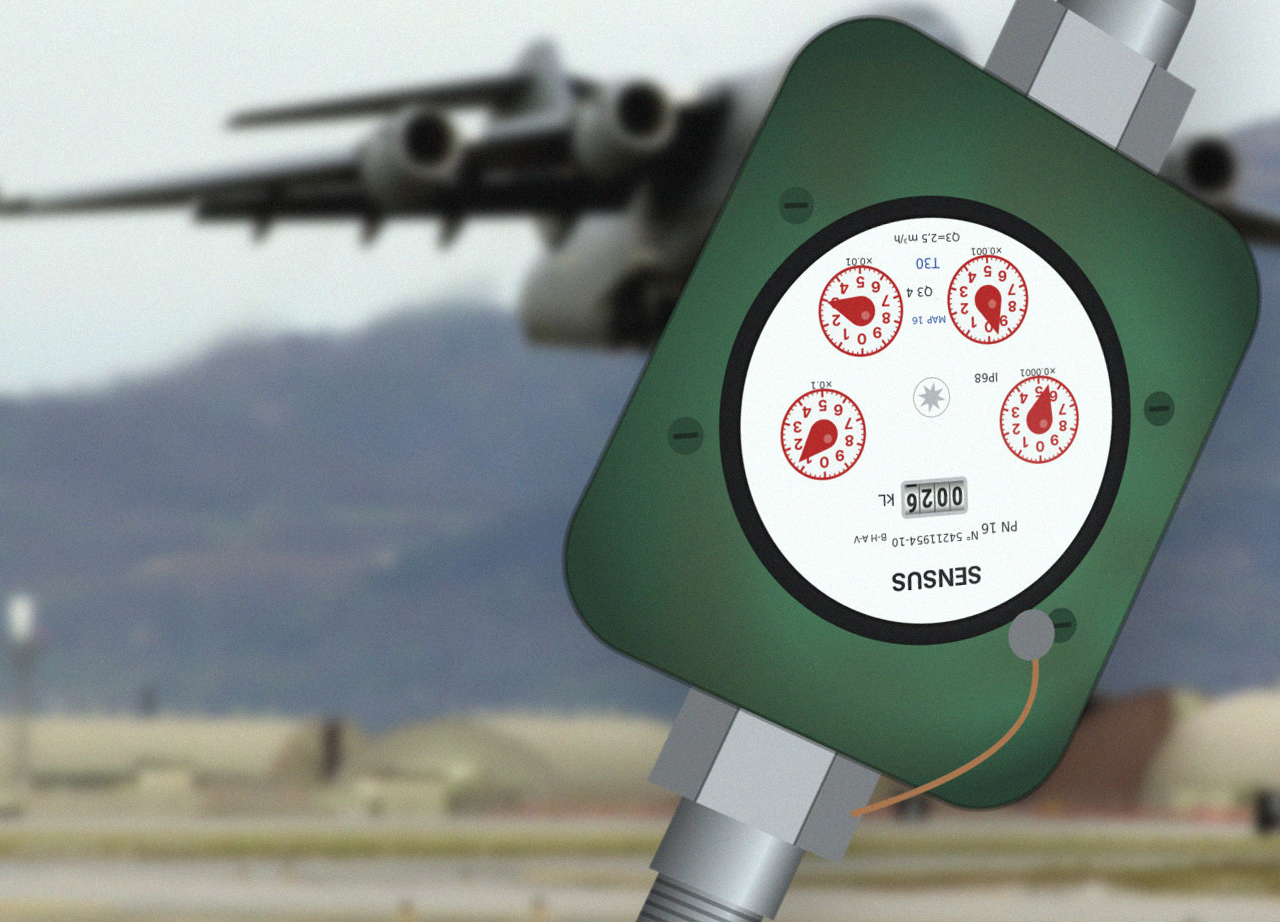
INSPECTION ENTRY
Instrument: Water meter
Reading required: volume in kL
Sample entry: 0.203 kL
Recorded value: 26.1295 kL
